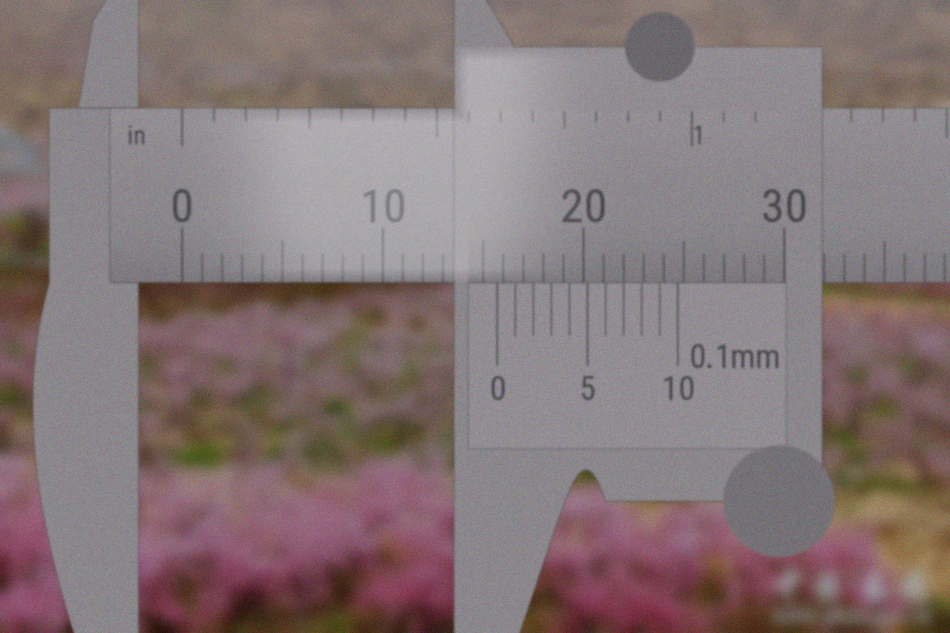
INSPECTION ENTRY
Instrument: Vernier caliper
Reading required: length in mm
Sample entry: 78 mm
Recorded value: 15.7 mm
